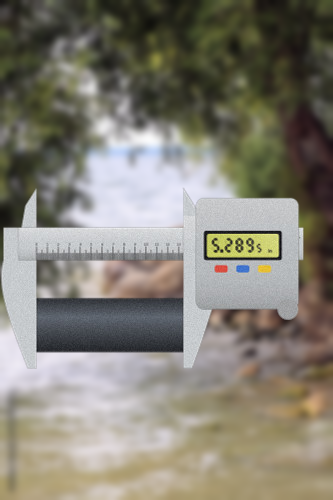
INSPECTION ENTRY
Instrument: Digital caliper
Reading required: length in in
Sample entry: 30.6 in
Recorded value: 5.2895 in
